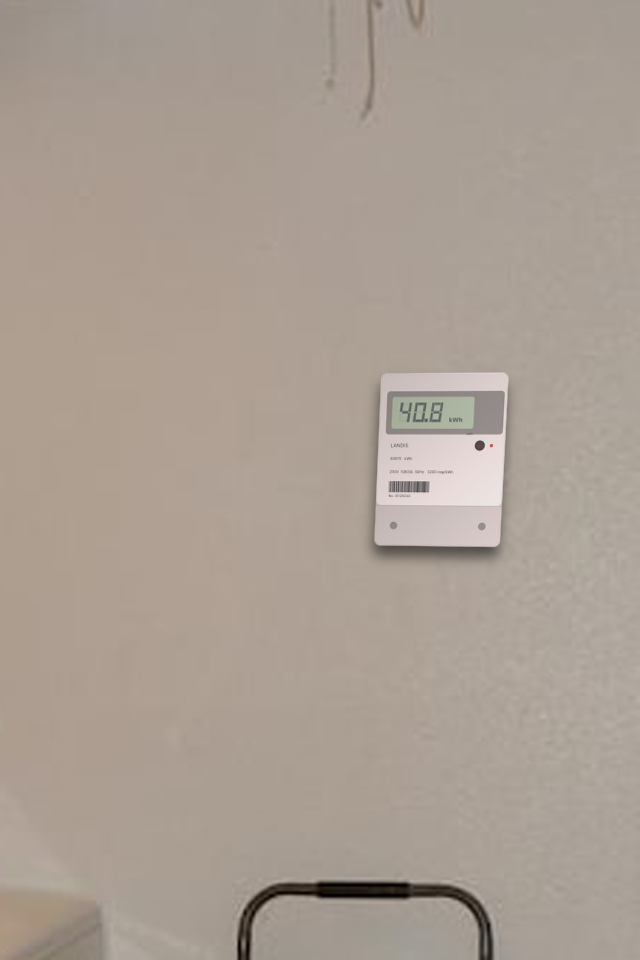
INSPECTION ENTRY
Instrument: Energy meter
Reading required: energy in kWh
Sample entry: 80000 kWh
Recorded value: 40.8 kWh
